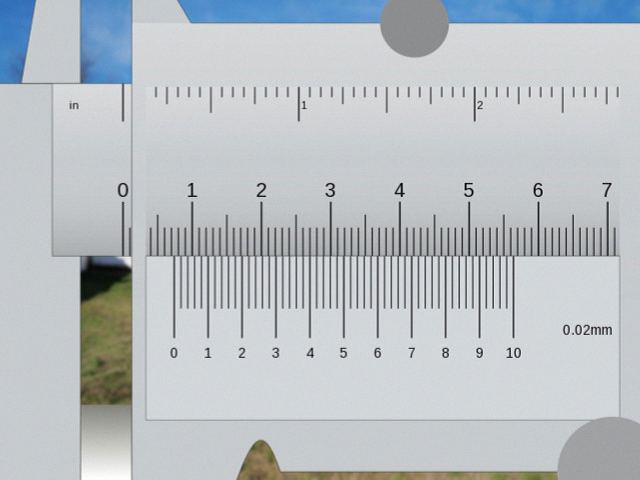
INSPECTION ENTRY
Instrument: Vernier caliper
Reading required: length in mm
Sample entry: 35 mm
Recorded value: 7.4 mm
